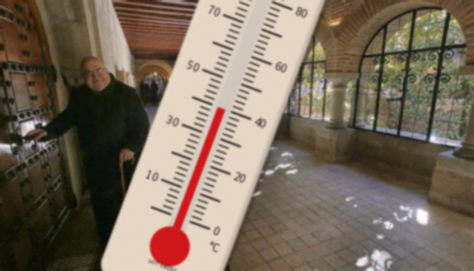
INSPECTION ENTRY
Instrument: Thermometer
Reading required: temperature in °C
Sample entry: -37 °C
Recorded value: 40 °C
